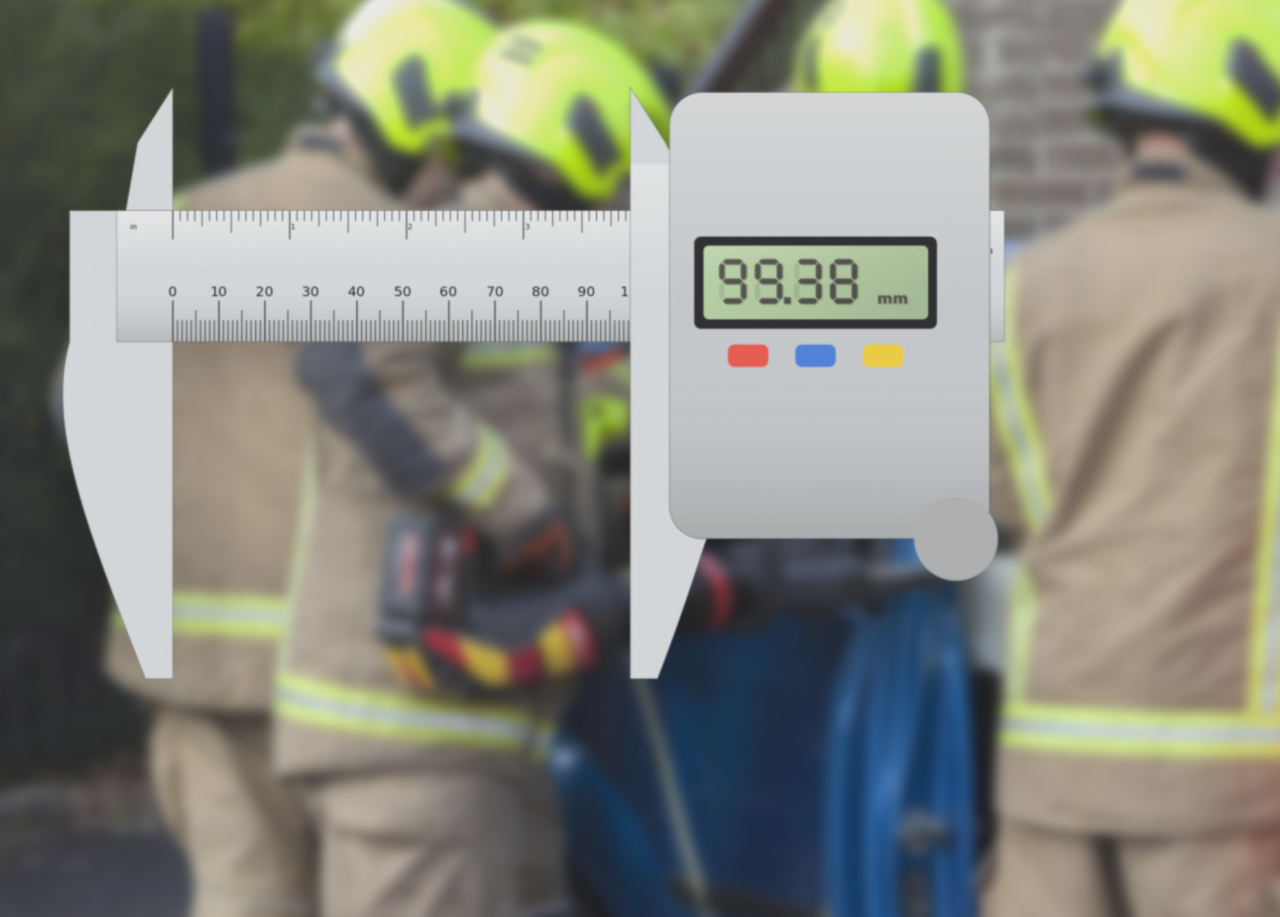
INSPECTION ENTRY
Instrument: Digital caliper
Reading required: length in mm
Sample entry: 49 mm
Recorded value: 99.38 mm
